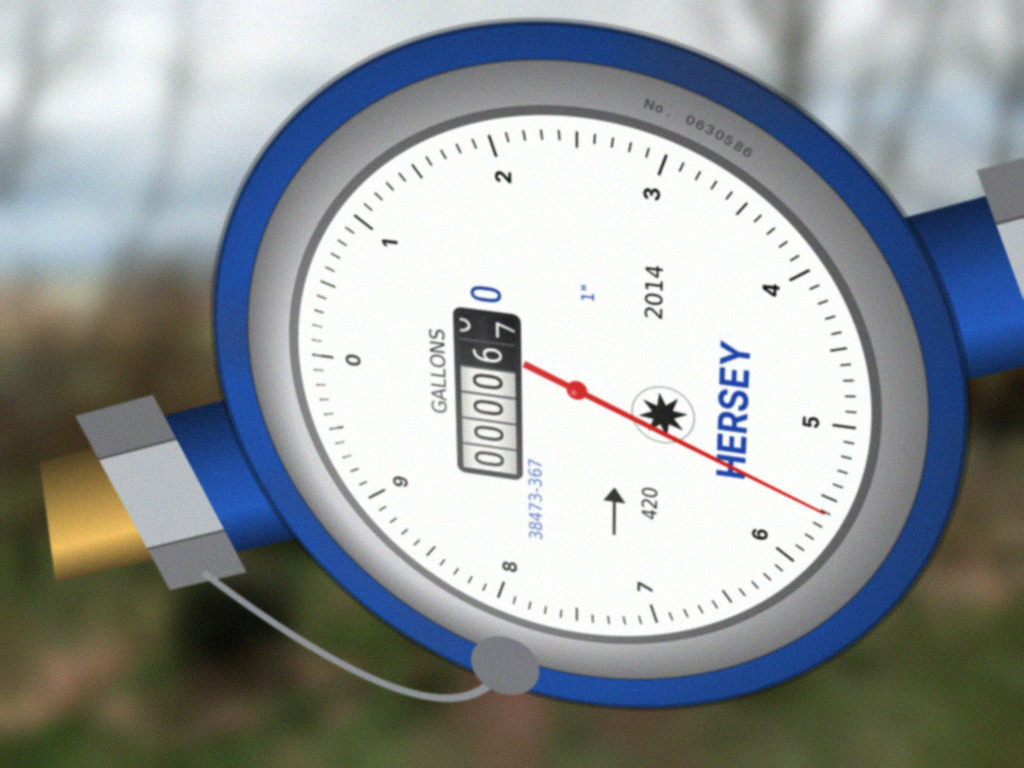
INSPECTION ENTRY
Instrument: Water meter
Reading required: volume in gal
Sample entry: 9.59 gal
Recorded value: 665.6 gal
